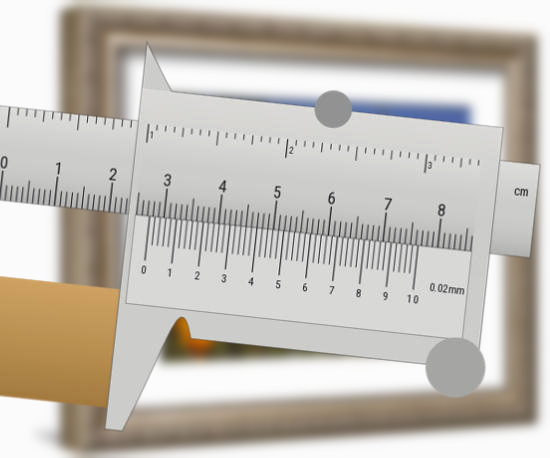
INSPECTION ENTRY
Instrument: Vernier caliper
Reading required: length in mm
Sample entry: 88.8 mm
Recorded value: 27.4 mm
